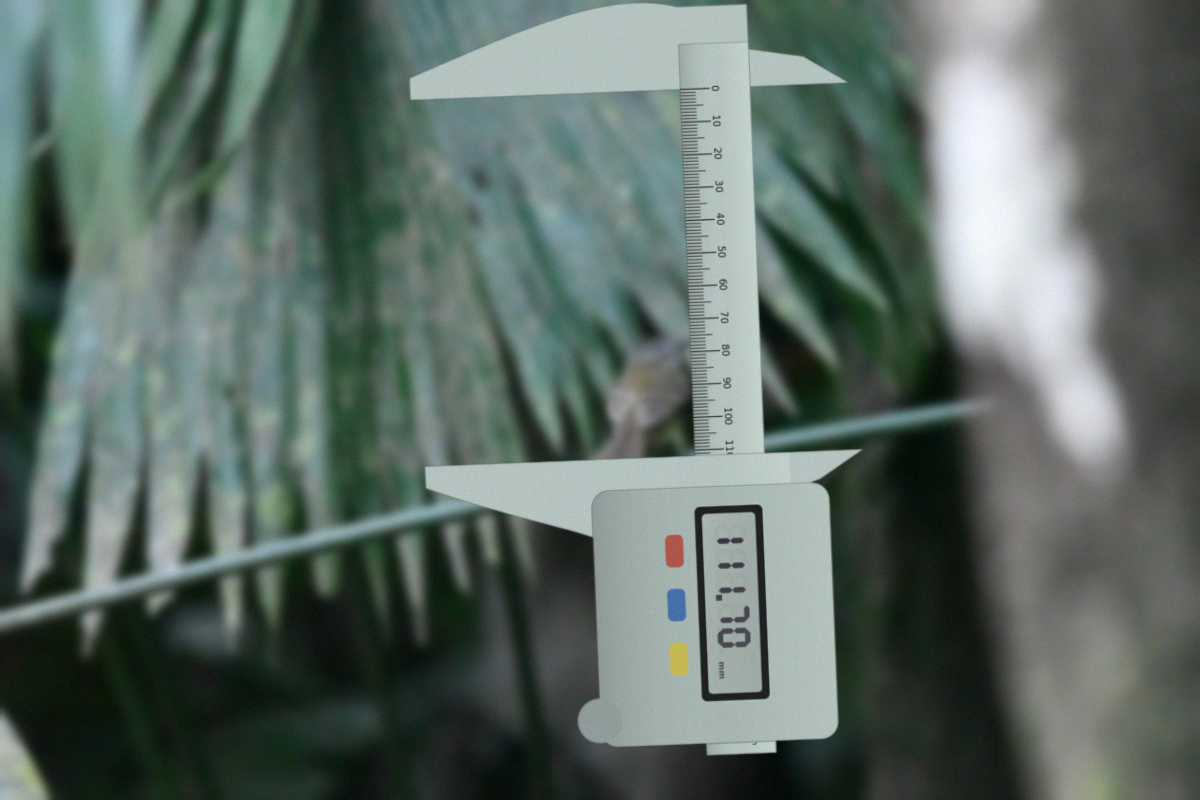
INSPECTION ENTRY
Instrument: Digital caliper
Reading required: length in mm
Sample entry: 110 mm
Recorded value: 111.70 mm
